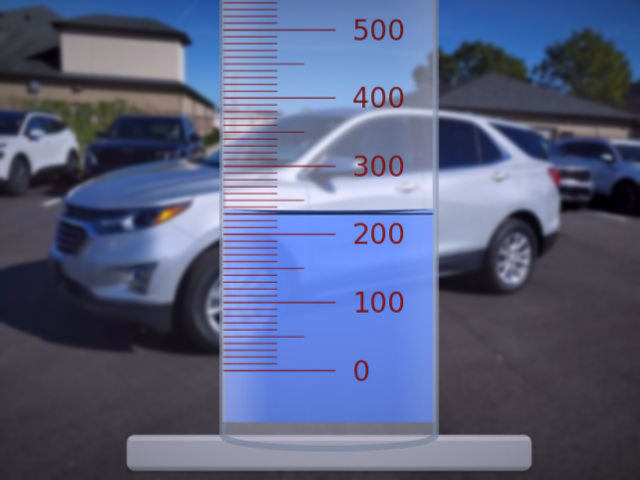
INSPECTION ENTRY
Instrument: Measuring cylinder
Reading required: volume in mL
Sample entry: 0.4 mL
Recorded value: 230 mL
